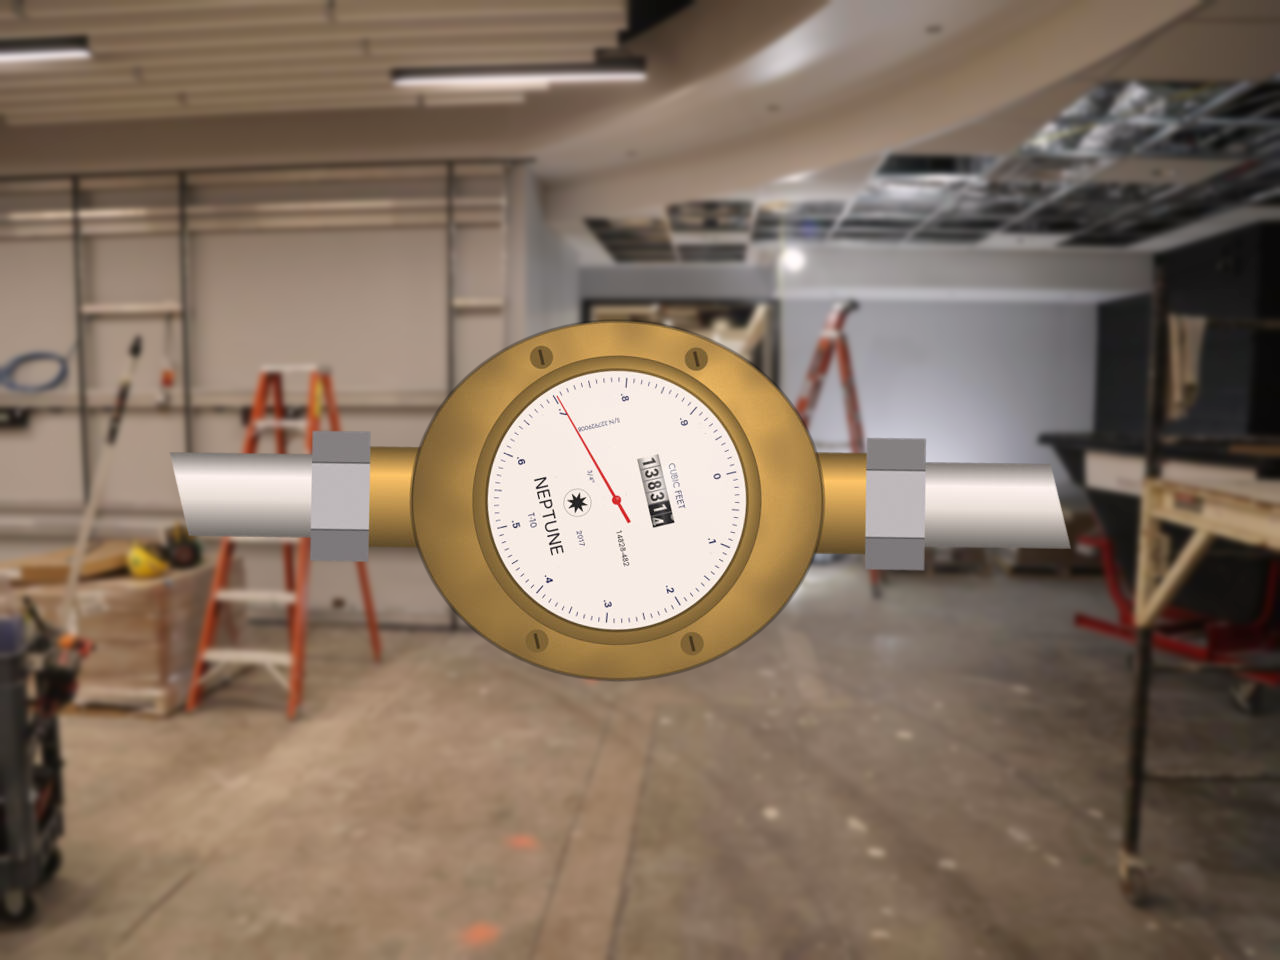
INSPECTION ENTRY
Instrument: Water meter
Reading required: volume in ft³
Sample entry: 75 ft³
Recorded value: 138313.70 ft³
